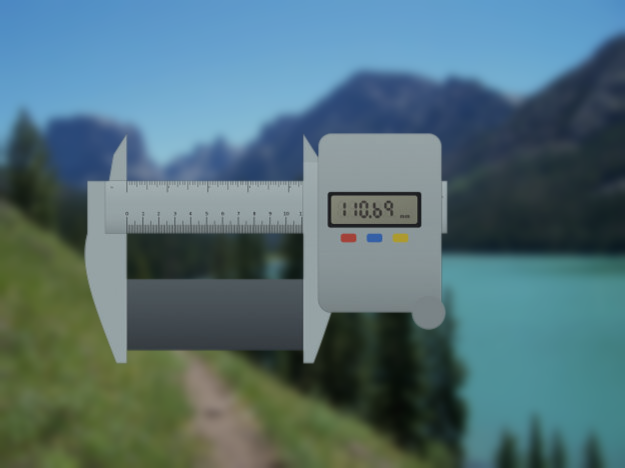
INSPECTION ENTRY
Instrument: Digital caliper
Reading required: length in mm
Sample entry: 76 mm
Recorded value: 110.69 mm
